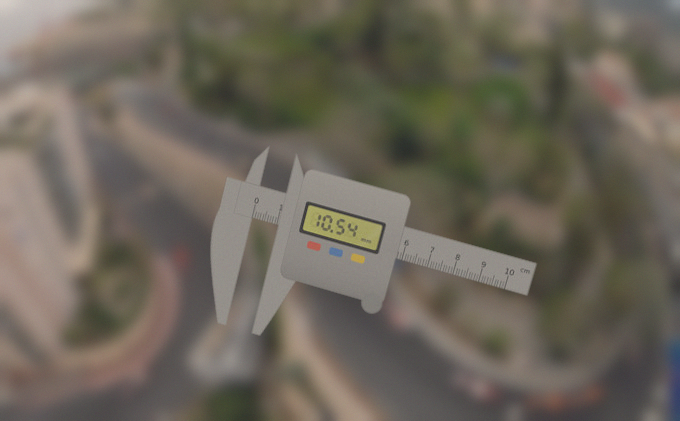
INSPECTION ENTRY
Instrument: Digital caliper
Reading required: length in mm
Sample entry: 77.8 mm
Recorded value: 10.54 mm
